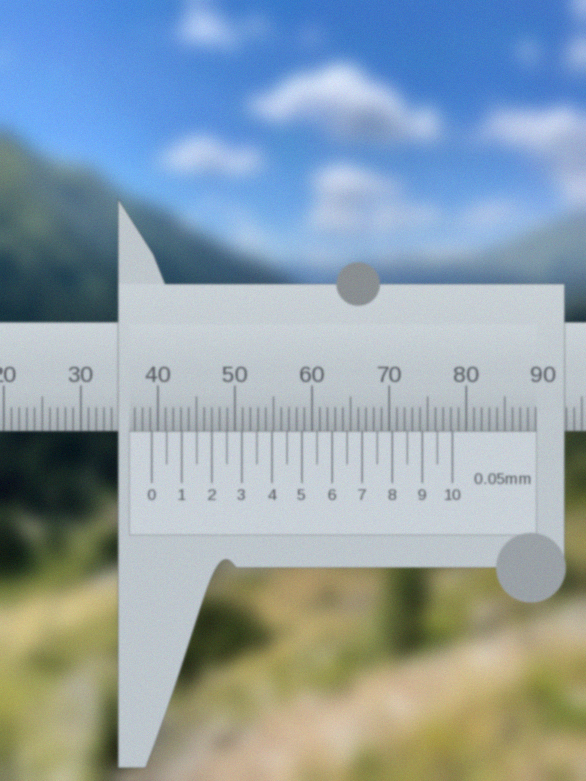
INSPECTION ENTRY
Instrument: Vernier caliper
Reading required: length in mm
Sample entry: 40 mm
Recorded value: 39.2 mm
